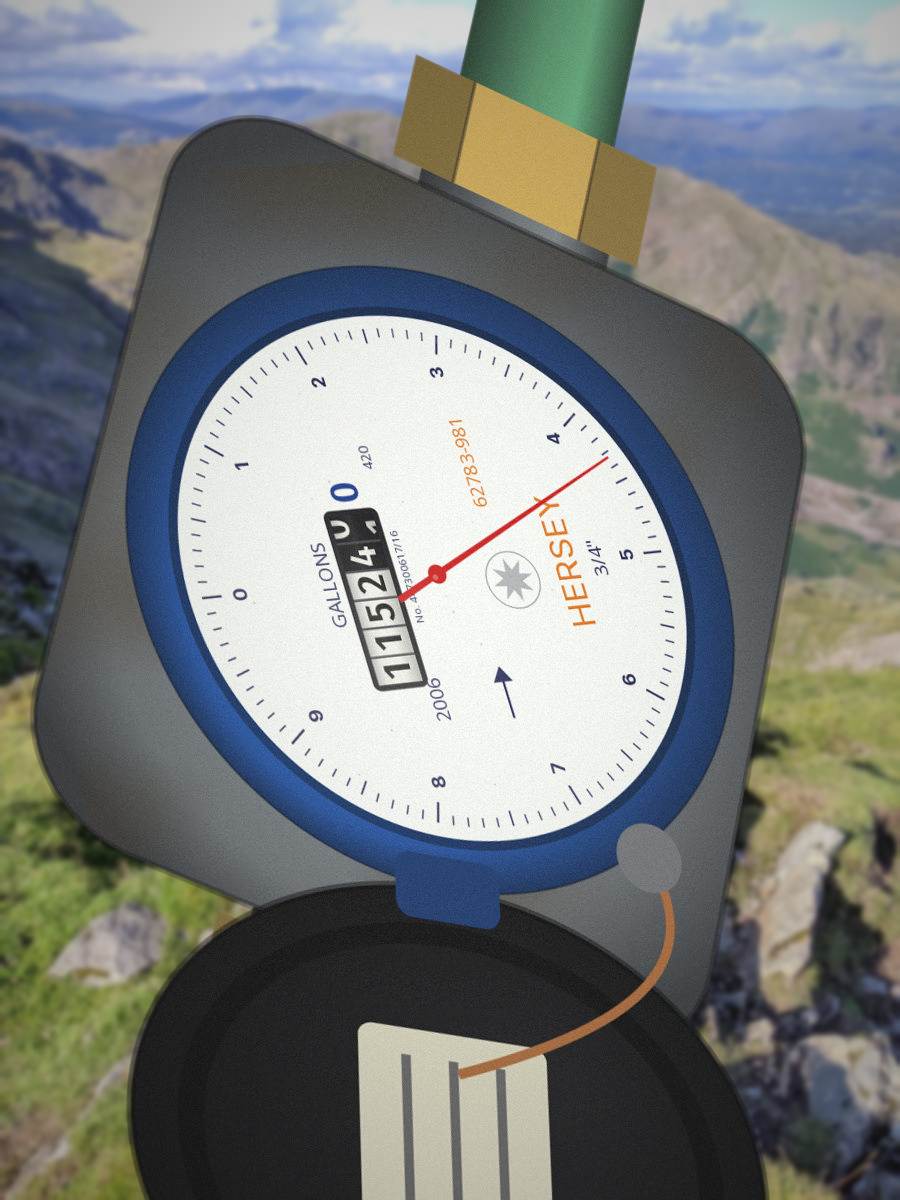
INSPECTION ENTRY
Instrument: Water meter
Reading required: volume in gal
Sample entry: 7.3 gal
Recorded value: 1152404.3 gal
